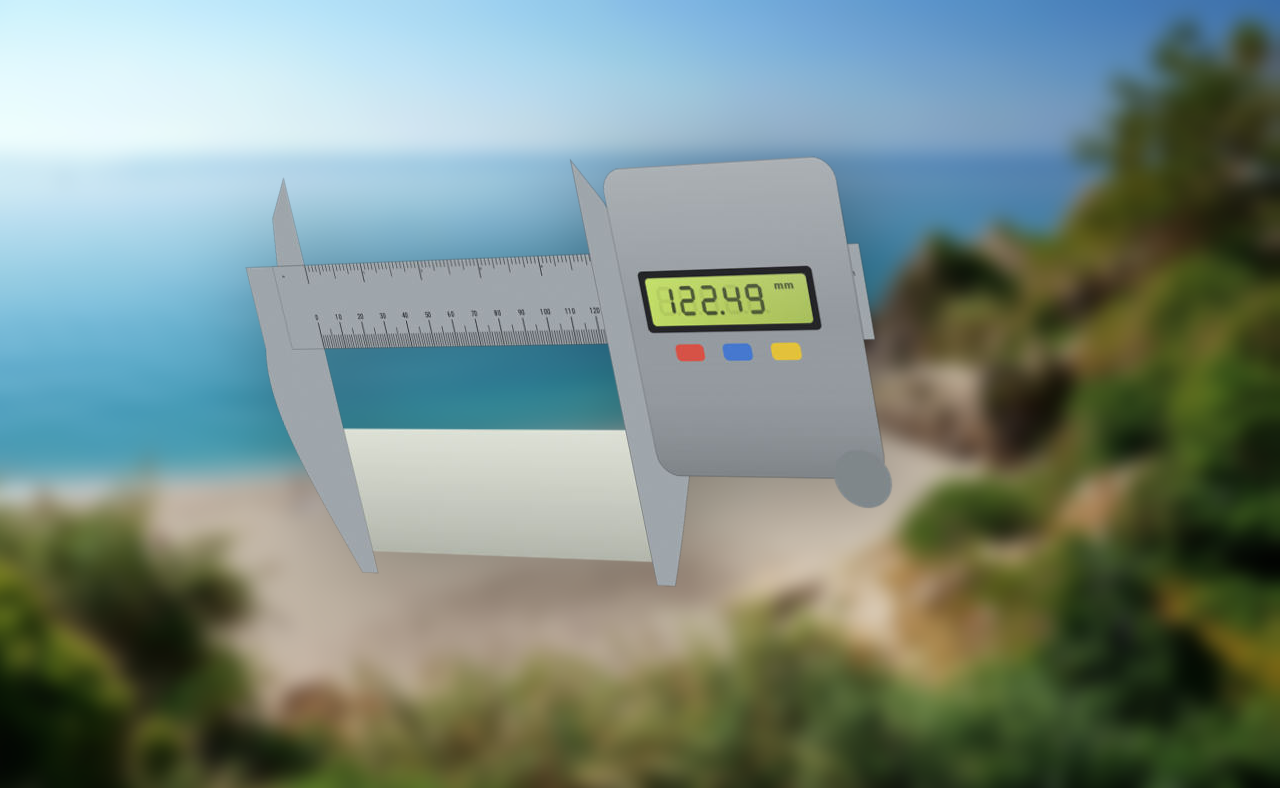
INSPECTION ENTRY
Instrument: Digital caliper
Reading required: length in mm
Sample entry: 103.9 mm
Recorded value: 122.49 mm
